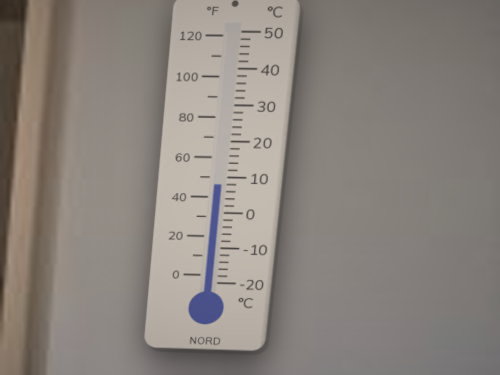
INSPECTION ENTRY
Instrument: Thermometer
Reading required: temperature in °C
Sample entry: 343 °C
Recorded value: 8 °C
